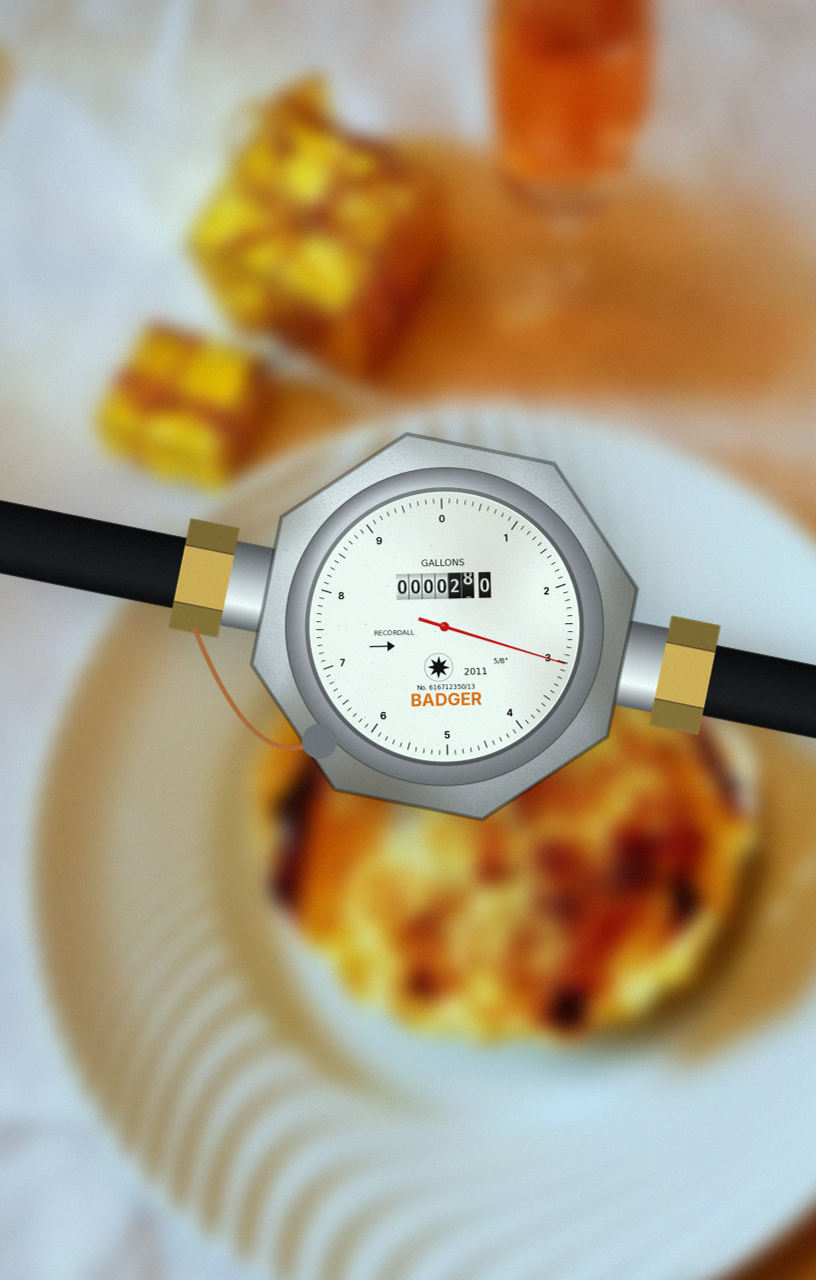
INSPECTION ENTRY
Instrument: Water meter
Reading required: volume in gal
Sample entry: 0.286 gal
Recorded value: 283.0 gal
